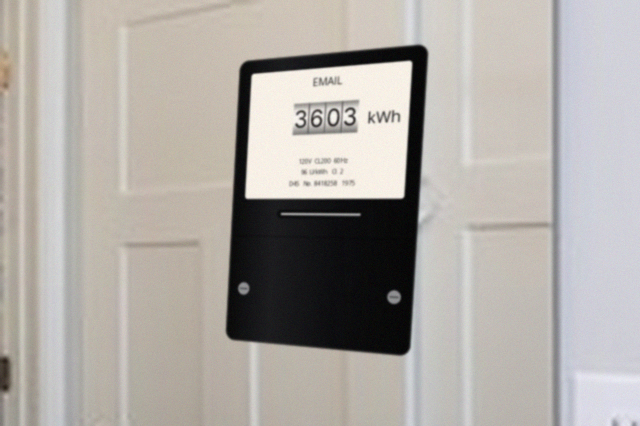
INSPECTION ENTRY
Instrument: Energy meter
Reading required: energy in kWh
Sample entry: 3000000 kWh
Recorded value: 3603 kWh
